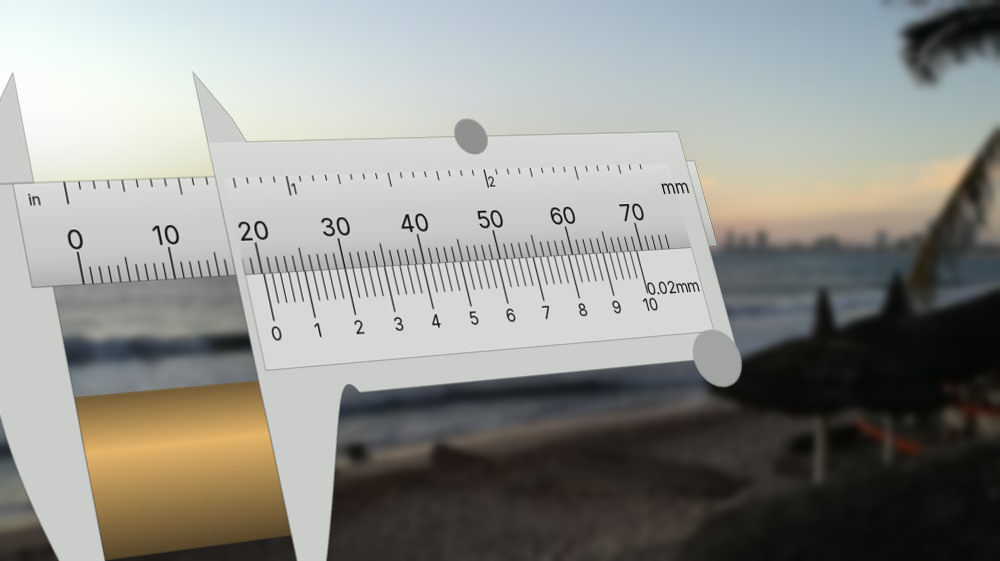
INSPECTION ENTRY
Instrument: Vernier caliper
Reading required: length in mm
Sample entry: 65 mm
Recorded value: 20.2 mm
